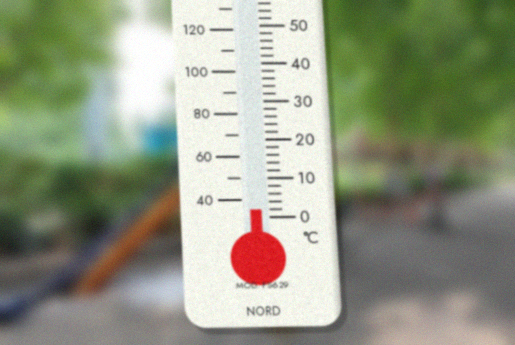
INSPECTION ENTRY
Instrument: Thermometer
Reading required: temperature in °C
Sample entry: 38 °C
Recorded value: 2 °C
